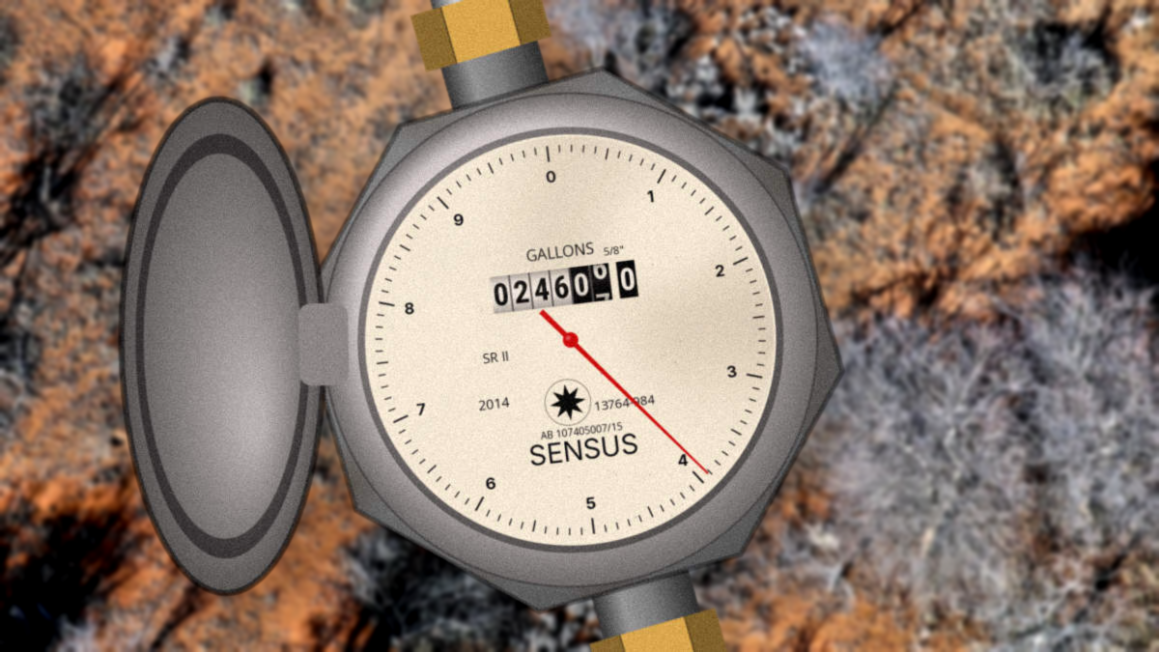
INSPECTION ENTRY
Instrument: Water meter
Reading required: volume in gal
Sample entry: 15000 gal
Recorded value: 246063.9 gal
